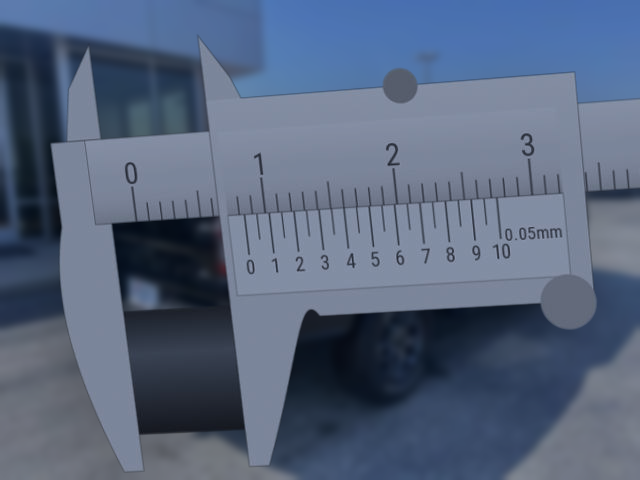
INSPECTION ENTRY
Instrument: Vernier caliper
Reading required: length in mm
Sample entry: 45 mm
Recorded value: 8.4 mm
